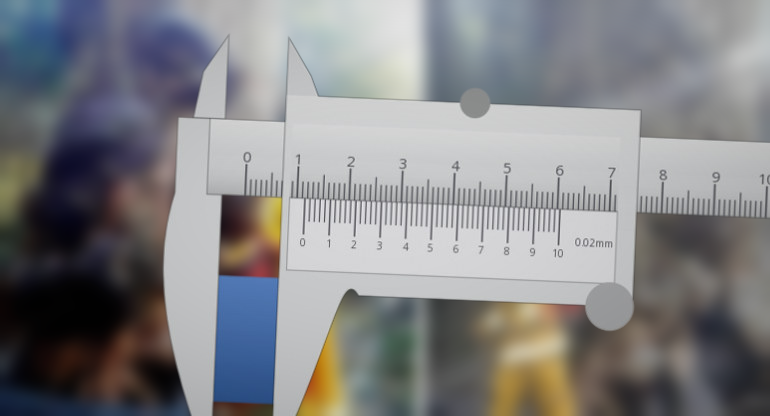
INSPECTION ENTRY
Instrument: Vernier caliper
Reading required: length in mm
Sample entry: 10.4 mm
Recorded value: 11.5 mm
